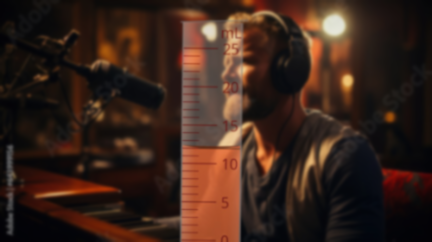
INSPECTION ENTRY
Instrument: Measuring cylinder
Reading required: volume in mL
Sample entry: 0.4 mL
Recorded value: 12 mL
